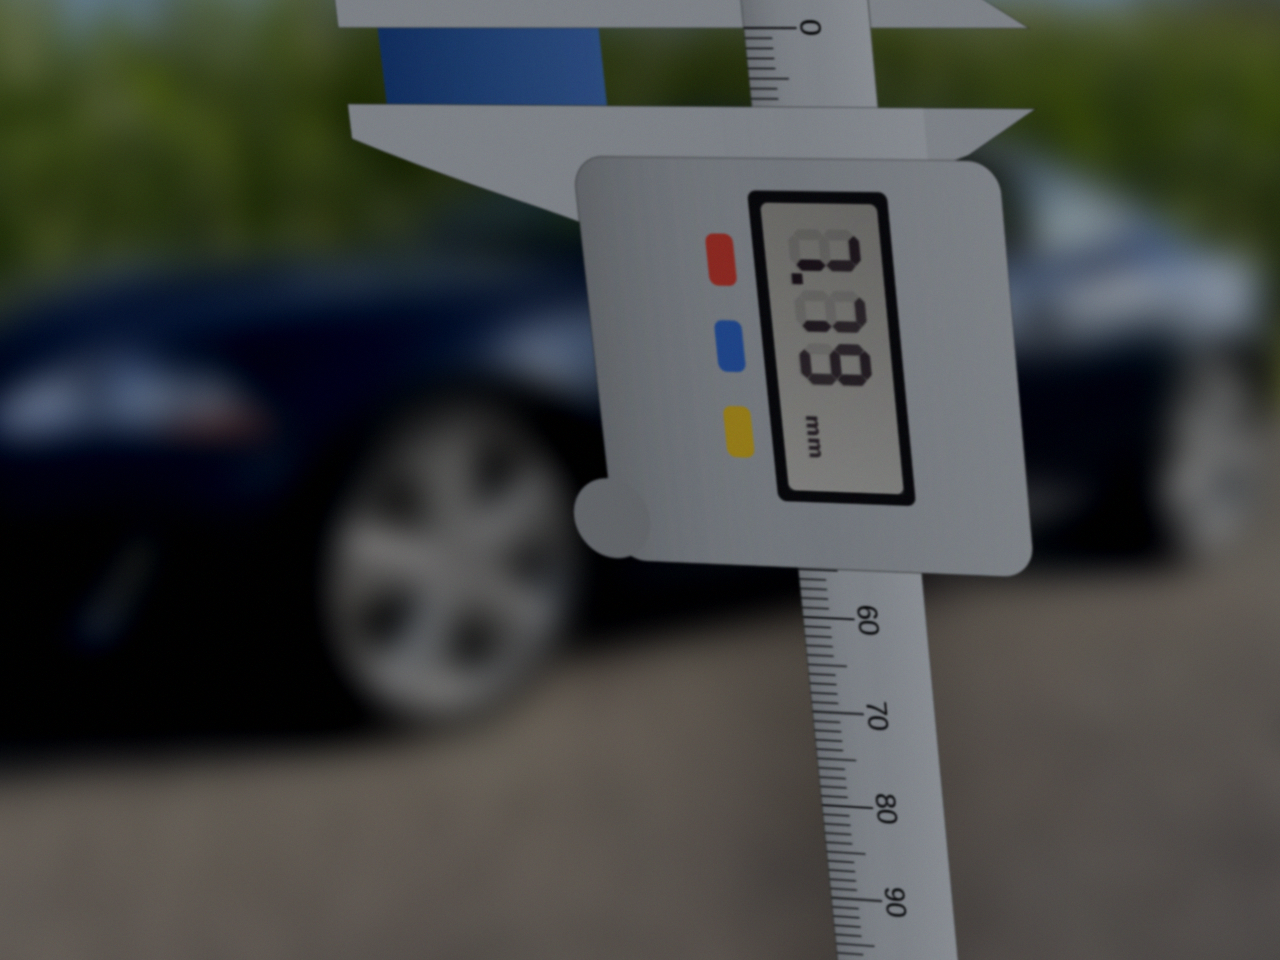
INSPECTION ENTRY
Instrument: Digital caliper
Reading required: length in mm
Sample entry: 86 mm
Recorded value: 7.79 mm
